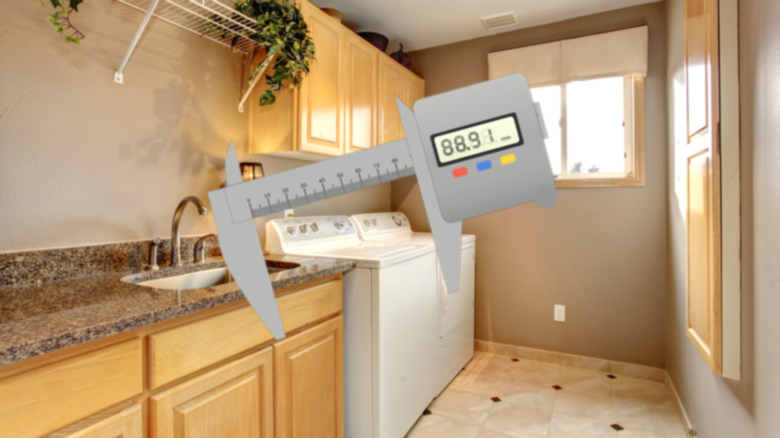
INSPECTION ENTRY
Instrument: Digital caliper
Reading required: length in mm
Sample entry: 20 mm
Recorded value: 88.91 mm
